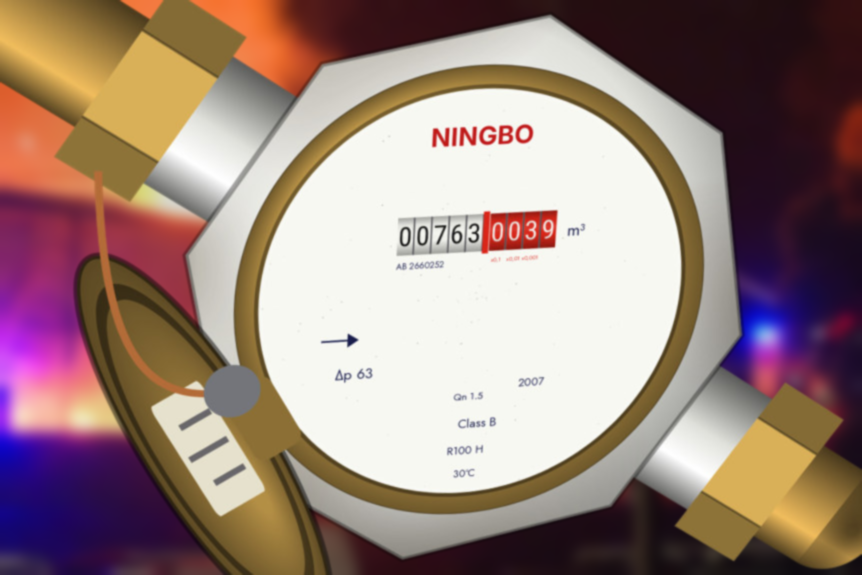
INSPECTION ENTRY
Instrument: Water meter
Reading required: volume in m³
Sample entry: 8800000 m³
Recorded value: 763.0039 m³
